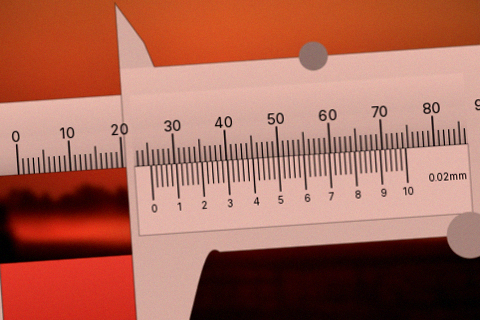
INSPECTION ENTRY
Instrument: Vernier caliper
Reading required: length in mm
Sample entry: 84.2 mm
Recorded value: 25.5 mm
